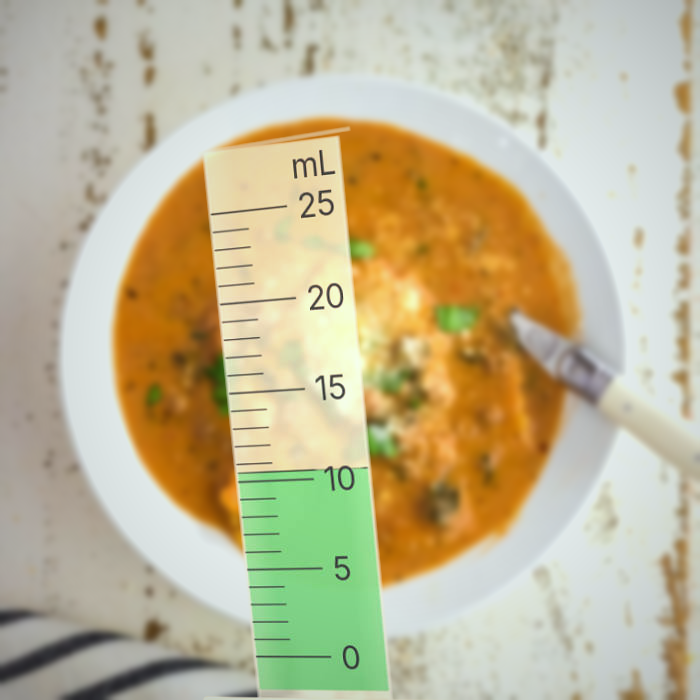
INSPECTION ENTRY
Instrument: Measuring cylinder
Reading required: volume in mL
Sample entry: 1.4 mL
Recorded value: 10.5 mL
